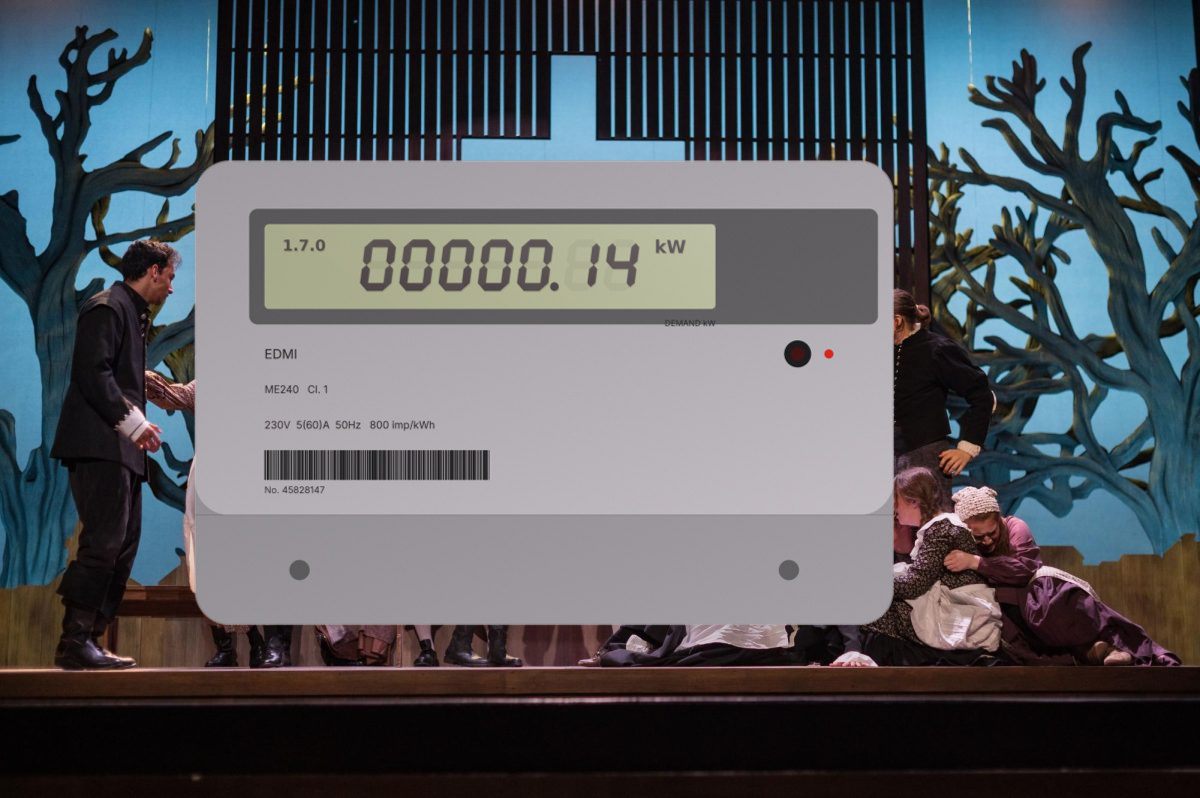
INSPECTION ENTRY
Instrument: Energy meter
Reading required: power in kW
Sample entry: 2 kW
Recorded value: 0.14 kW
